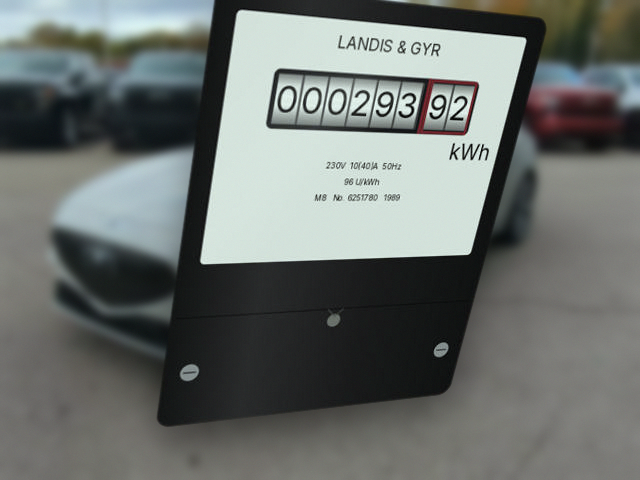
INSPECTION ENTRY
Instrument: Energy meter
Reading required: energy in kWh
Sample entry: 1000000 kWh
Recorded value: 293.92 kWh
